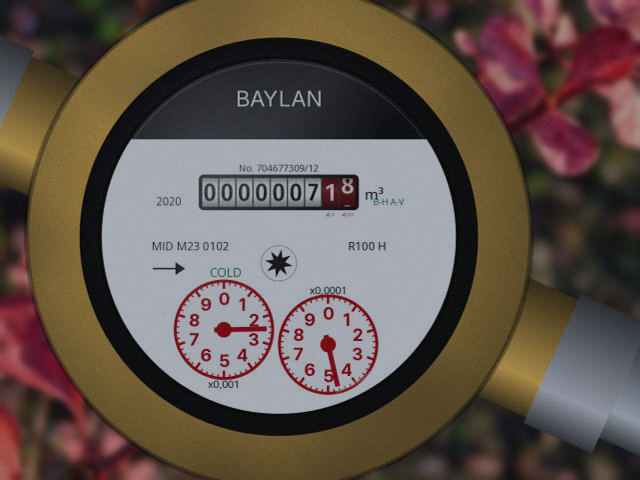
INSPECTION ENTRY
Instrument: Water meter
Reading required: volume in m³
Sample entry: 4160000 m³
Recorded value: 7.1824 m³
